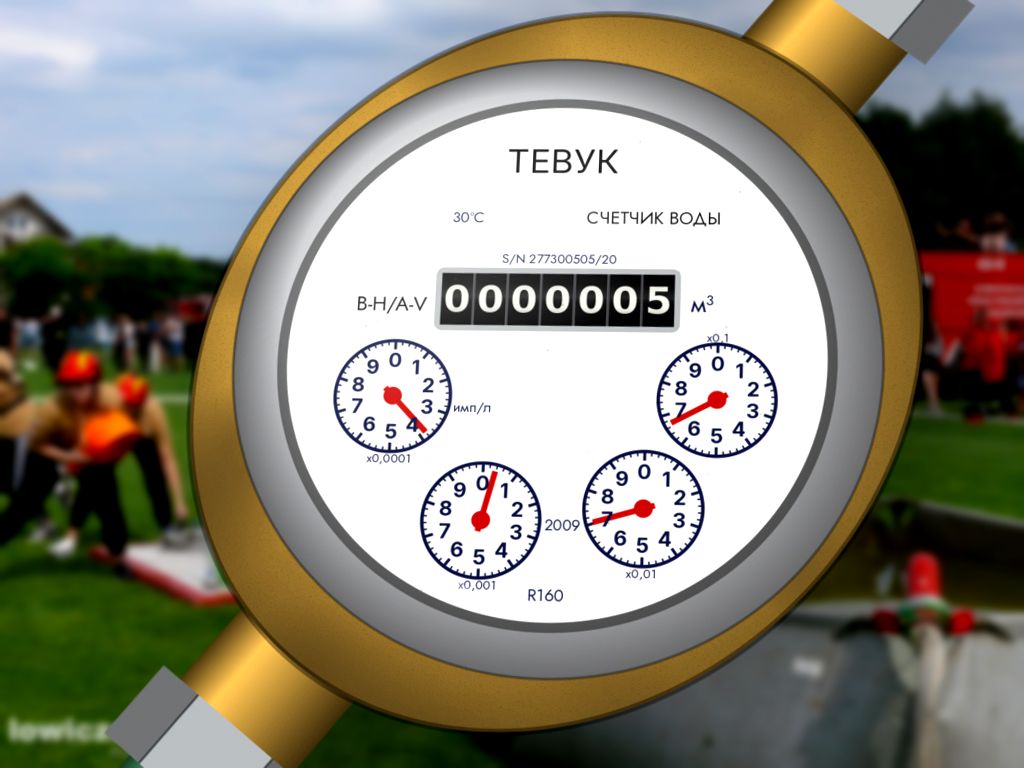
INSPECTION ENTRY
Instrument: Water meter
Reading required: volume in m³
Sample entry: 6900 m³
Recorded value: 5.6703 m³
